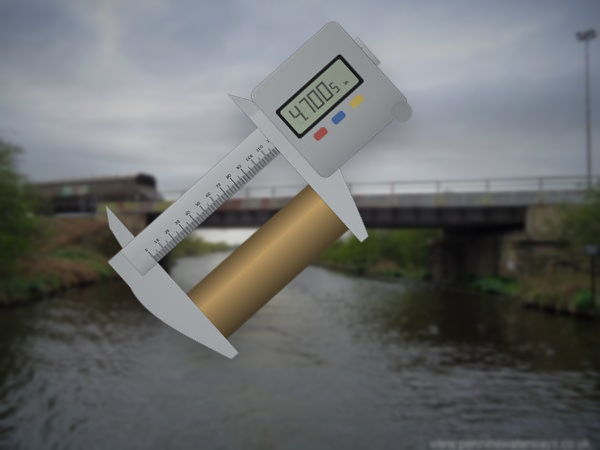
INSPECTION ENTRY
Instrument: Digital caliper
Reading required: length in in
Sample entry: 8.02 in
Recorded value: 4.7005 in
